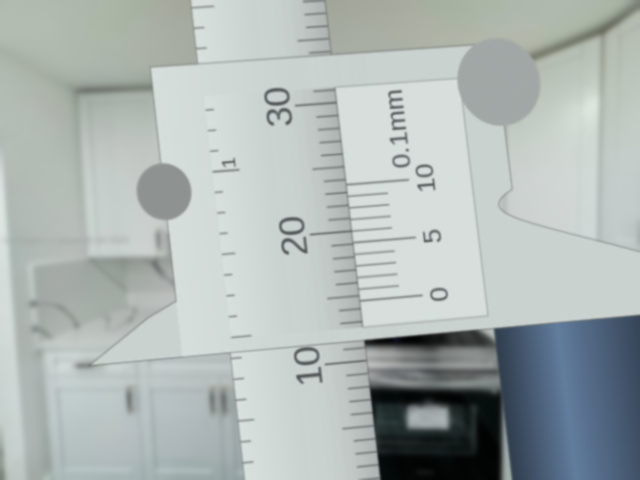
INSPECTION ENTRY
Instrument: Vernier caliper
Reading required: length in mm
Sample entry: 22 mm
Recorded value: 14.6 mm
